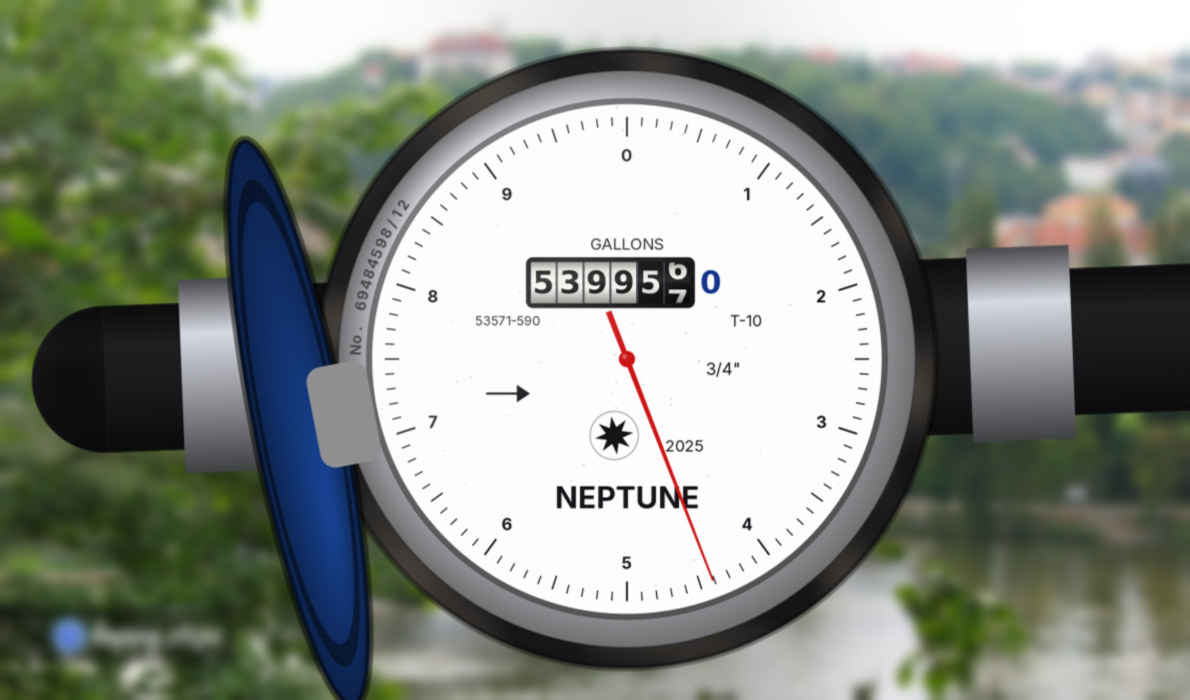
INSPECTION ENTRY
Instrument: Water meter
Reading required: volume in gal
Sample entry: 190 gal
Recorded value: 5399564.4 gal
